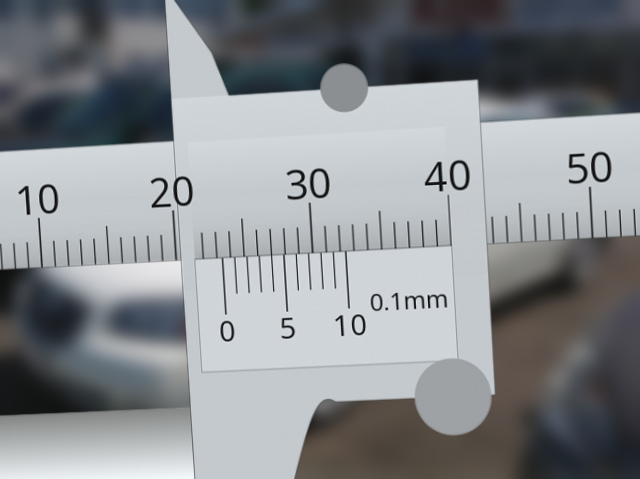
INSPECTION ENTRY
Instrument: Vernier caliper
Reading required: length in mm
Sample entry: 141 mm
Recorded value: 23.4 mm
